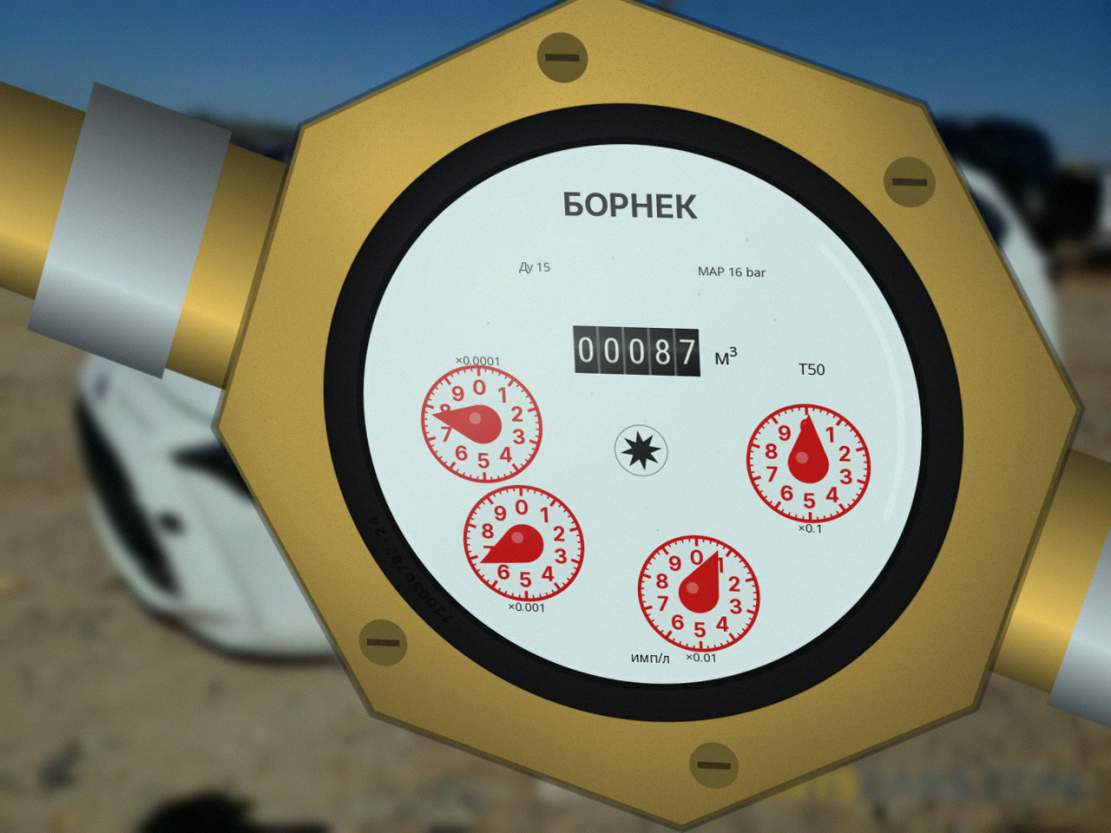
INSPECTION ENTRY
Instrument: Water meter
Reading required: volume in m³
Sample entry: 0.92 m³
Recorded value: 87.0067 m³
